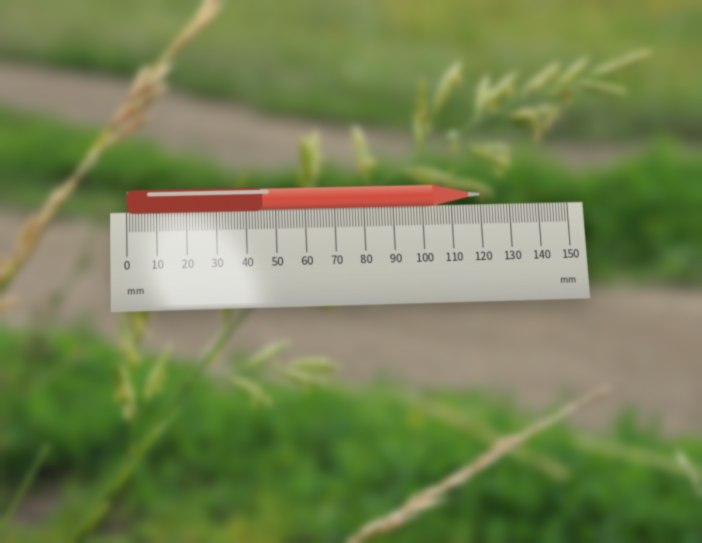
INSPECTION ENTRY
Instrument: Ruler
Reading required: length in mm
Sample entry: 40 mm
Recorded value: 120 mm
